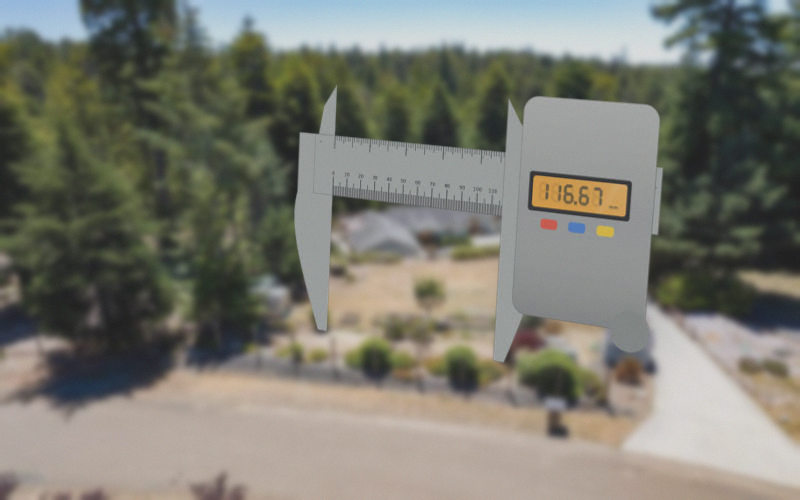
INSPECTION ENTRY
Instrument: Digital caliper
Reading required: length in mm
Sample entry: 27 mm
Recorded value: 116.67 mm
